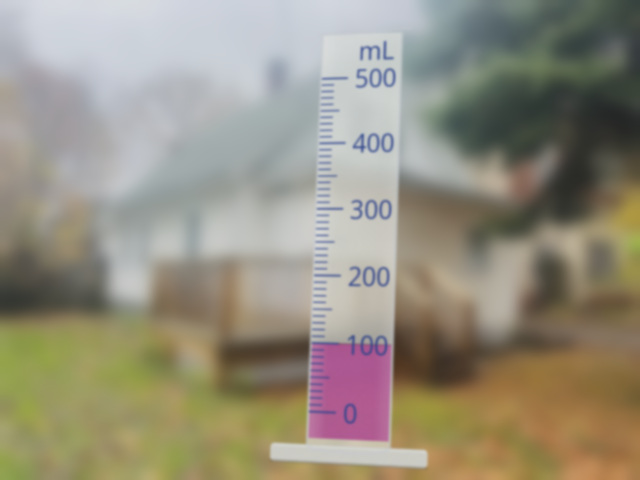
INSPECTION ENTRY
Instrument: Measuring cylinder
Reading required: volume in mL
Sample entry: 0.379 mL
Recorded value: 100 mL
